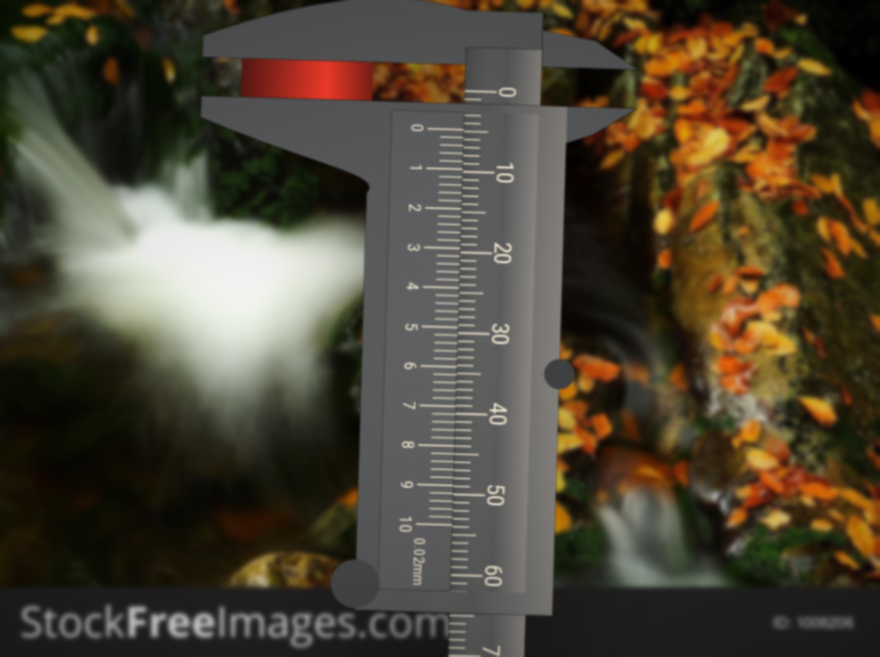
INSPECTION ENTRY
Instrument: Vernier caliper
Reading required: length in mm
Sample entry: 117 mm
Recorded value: 4.8 mm
